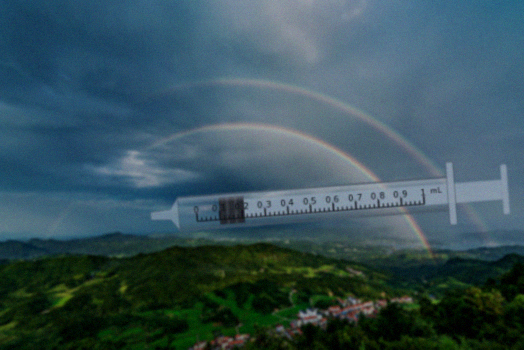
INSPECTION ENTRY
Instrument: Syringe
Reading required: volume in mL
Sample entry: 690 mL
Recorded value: 0.1 mL
